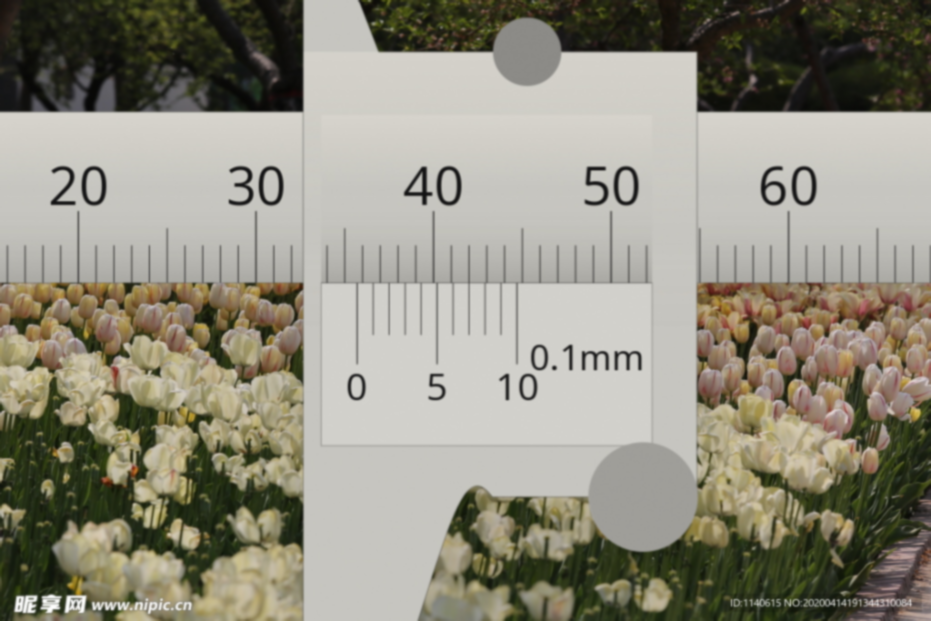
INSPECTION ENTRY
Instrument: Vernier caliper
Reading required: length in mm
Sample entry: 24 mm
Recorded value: 35.7 mm
